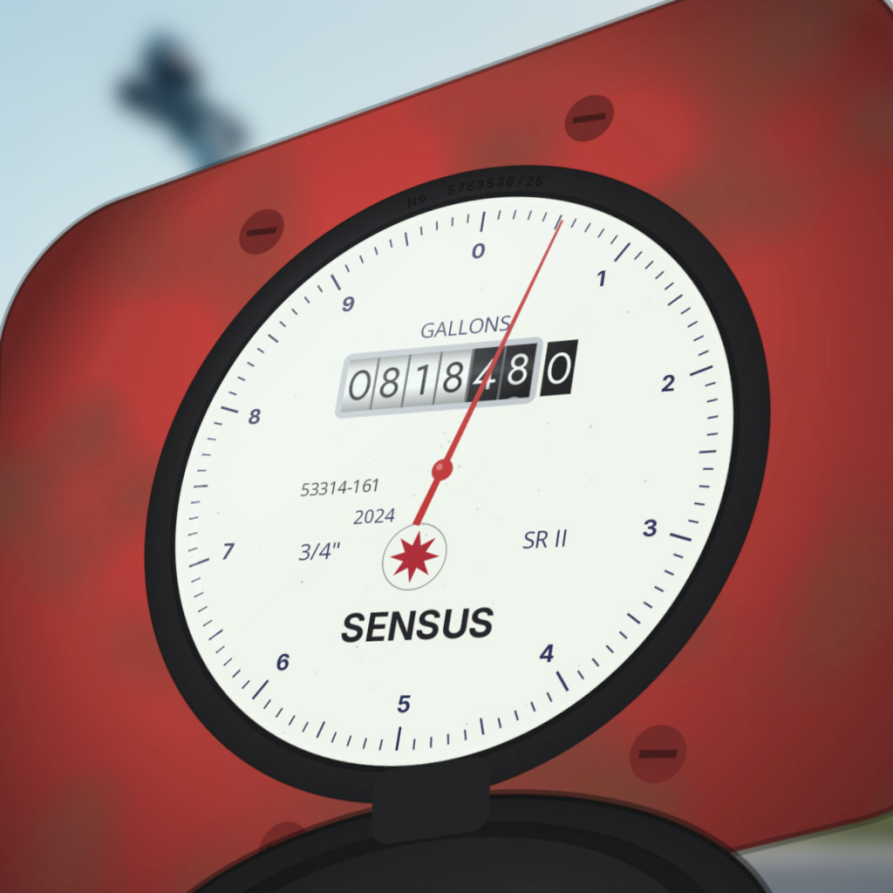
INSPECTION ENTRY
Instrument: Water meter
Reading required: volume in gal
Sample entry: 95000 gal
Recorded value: 818480.5 gal
